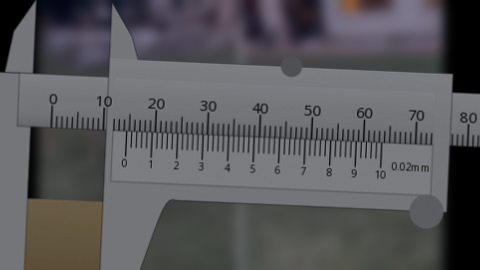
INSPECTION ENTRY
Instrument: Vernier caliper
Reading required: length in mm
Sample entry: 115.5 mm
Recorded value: 14.5 mm
